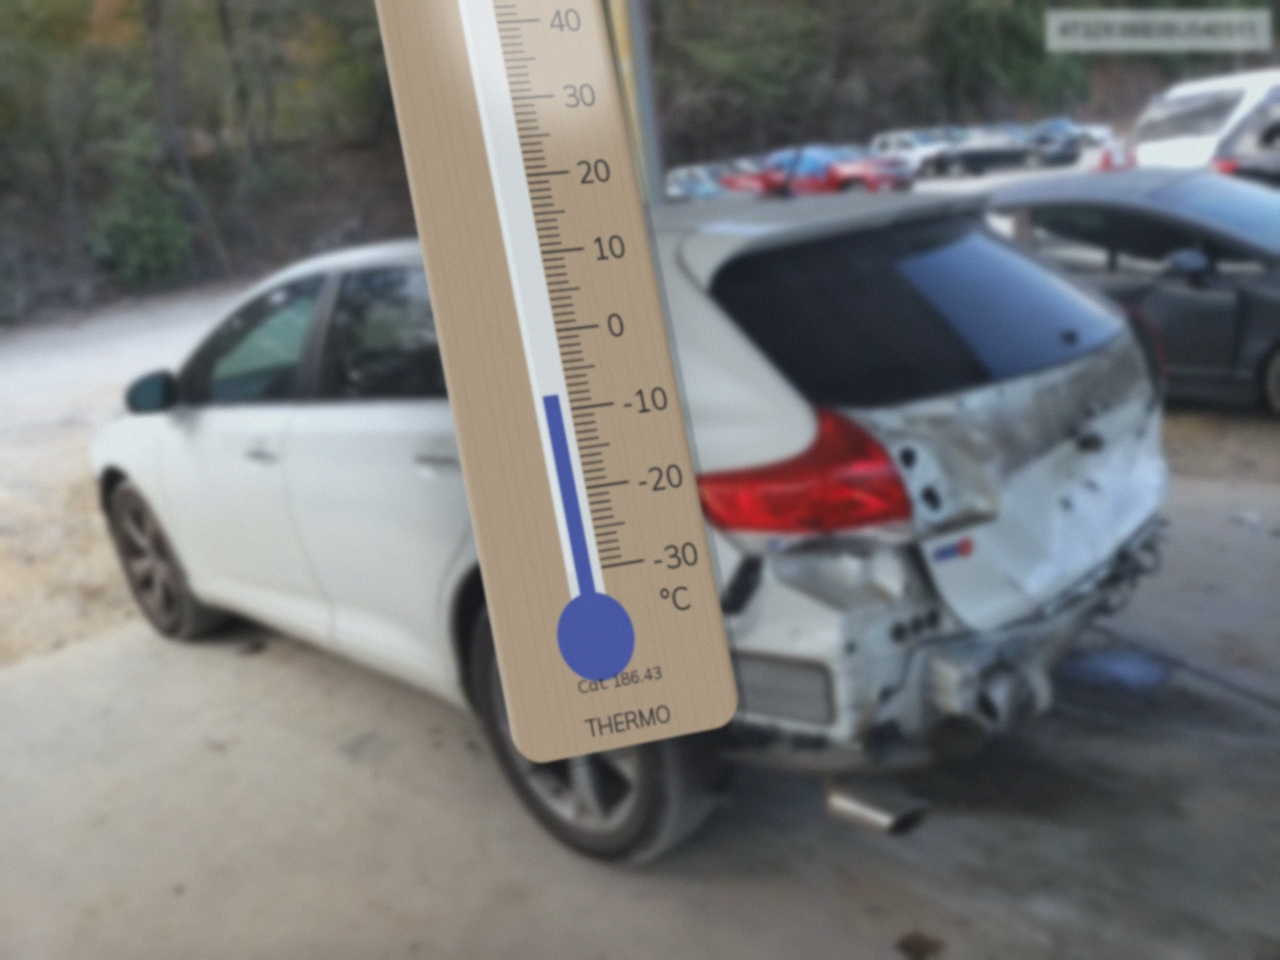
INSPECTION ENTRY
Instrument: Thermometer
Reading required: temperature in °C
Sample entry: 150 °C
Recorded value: -8 °C
